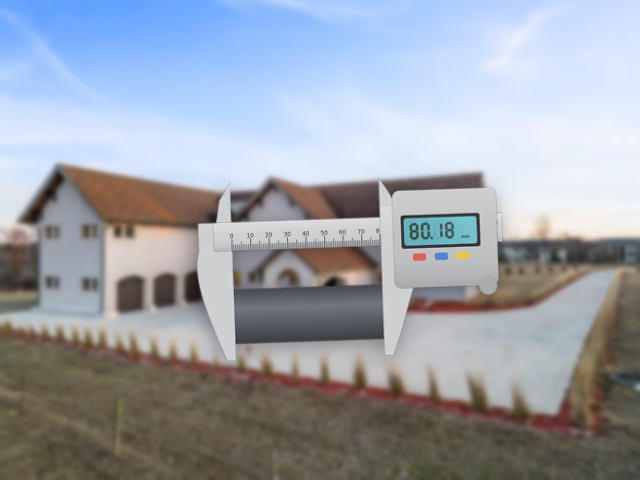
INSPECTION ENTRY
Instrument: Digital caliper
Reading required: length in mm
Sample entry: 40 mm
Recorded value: 80.18 mm
